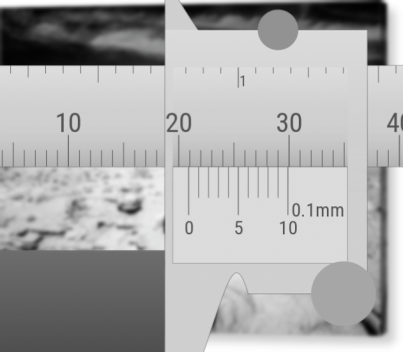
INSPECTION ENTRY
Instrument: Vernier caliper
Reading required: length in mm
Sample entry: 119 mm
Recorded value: 20.9 mm
